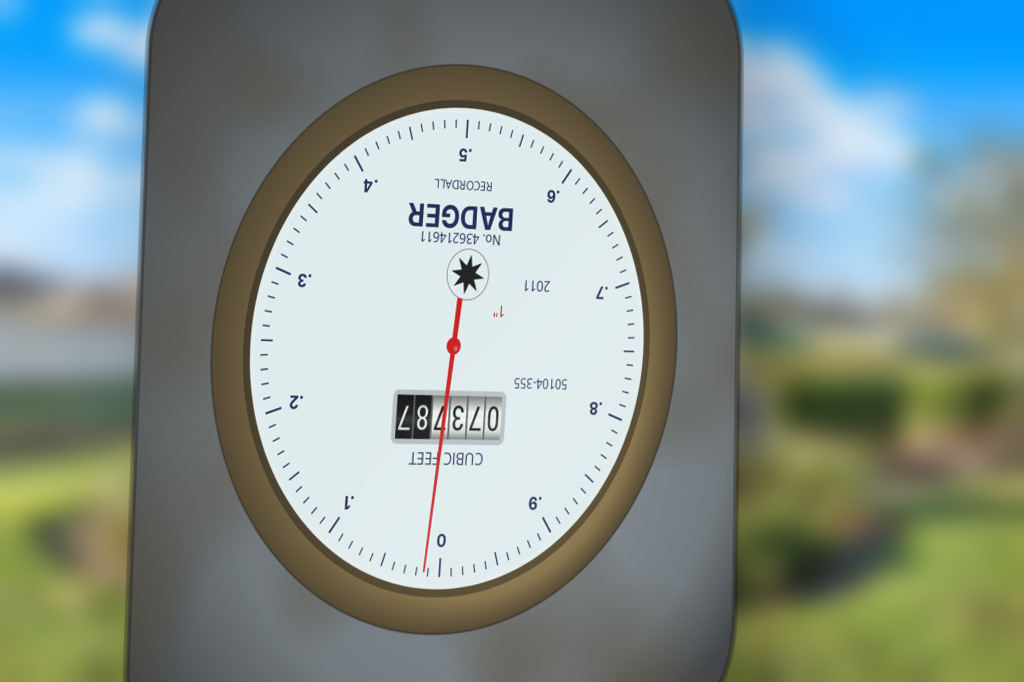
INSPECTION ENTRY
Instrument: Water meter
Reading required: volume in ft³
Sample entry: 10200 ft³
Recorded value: 73787.01 ft³
